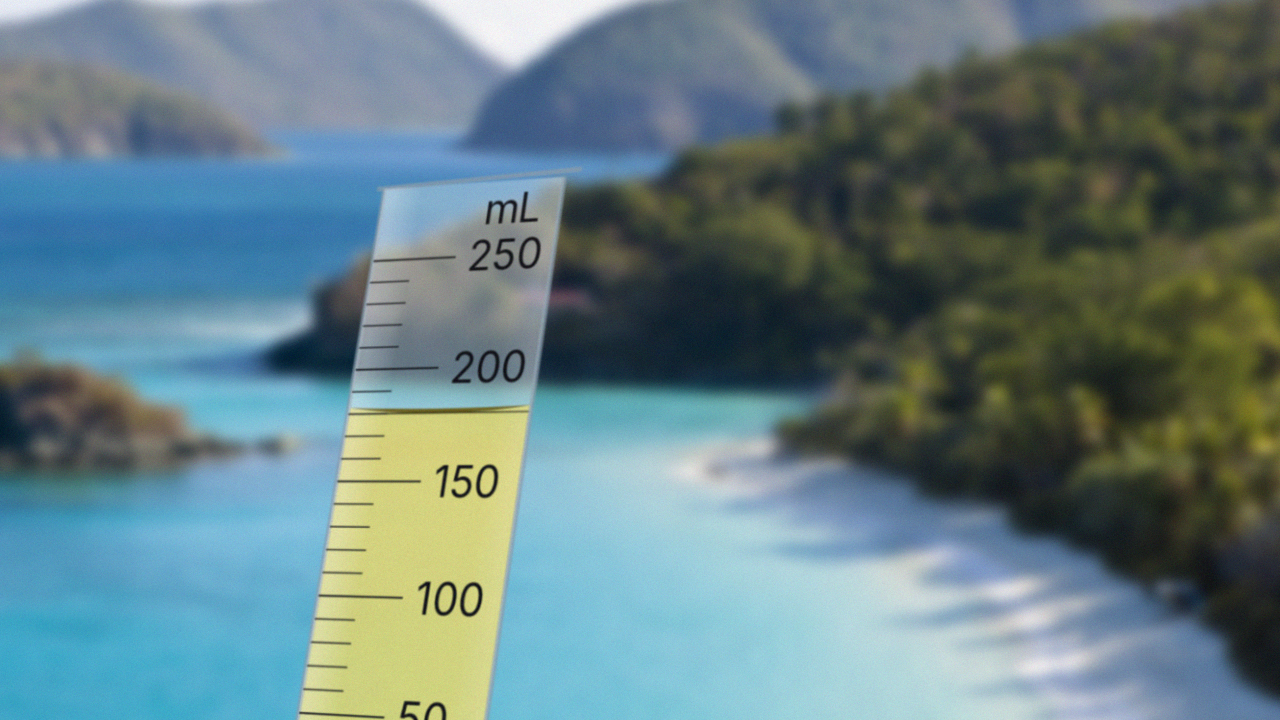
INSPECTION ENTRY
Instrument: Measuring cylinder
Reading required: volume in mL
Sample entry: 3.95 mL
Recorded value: 180 mL
